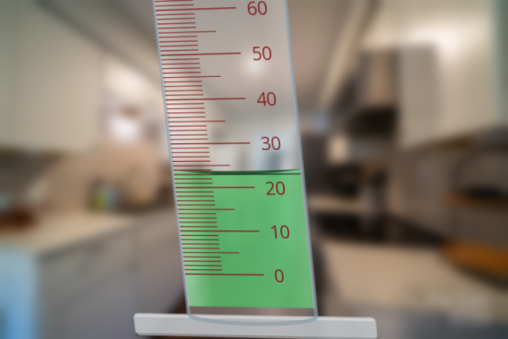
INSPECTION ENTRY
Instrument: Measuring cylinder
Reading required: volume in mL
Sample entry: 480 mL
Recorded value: 23 mL
